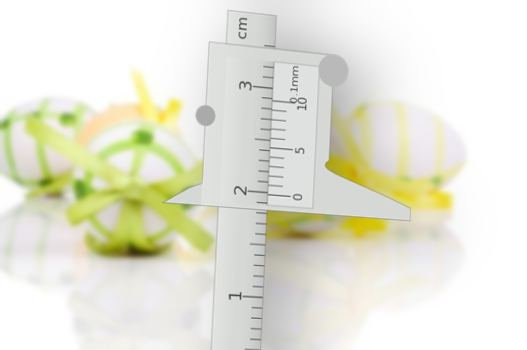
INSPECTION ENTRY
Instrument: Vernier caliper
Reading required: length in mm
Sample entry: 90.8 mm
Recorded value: 19.8 mm
